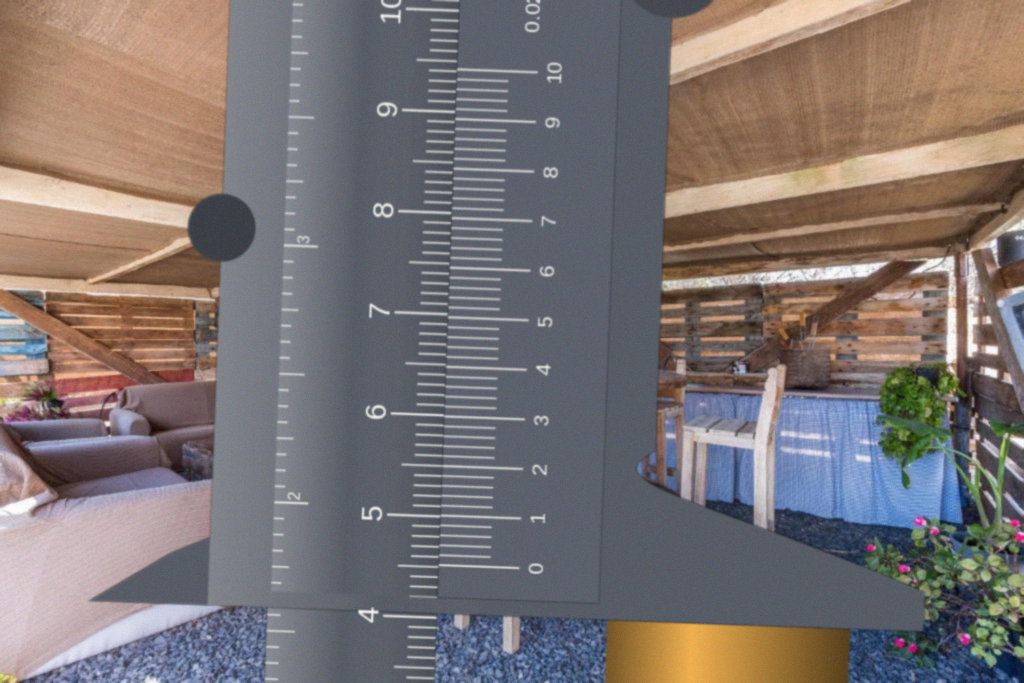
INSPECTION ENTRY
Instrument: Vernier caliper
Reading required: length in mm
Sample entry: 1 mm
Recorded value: 45.2 mm
